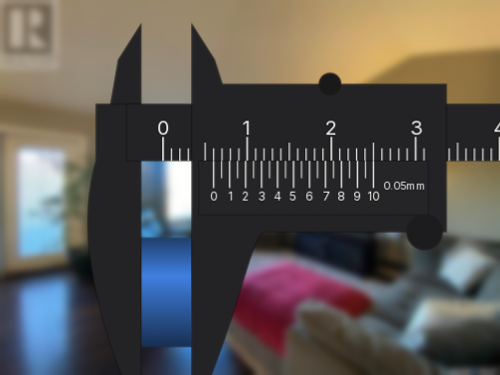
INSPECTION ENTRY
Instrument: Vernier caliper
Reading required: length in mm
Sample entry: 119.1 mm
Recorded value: 6.0 mm
